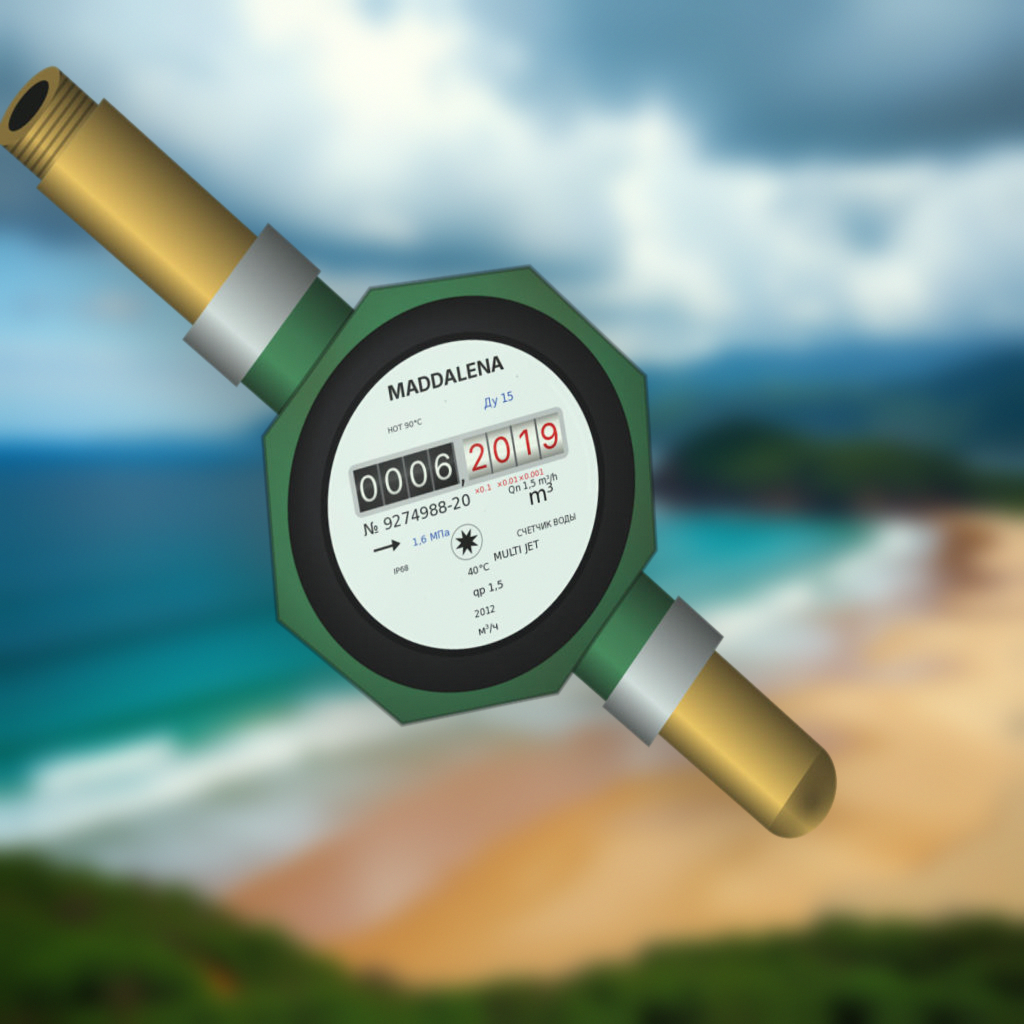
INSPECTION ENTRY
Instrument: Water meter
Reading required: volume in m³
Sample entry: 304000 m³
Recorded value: 6.2019 m³
